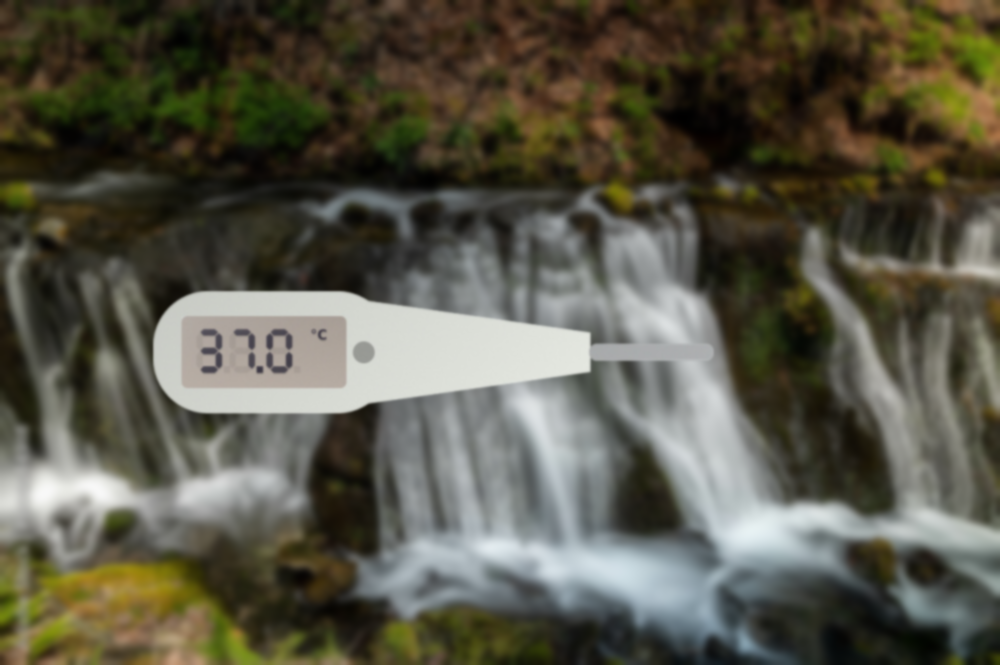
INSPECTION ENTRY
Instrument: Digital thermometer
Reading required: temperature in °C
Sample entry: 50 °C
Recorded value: 37.0 °C
